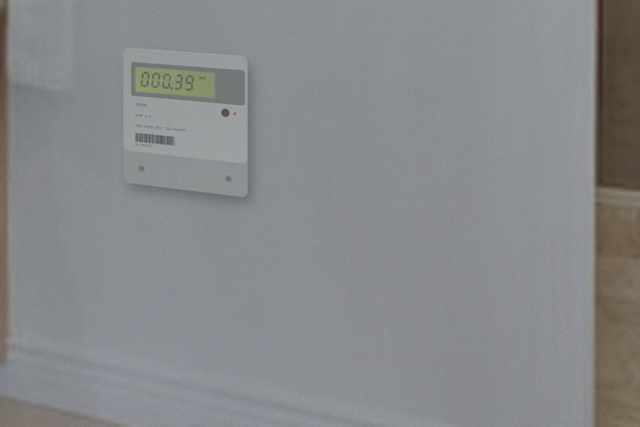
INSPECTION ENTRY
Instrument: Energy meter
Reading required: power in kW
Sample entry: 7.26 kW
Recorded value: 0.39 kW
